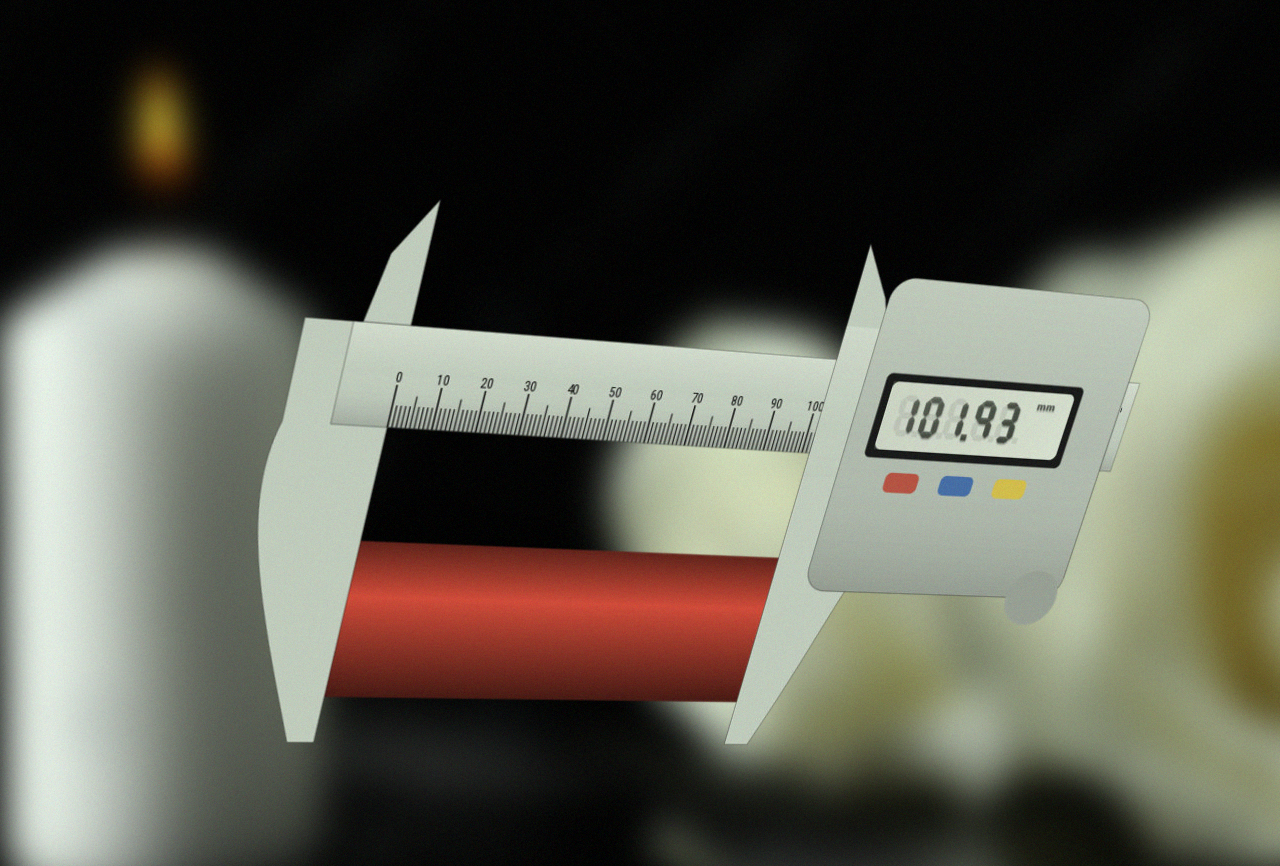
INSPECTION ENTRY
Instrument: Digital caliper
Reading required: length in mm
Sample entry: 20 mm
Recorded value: 101.93 mm
